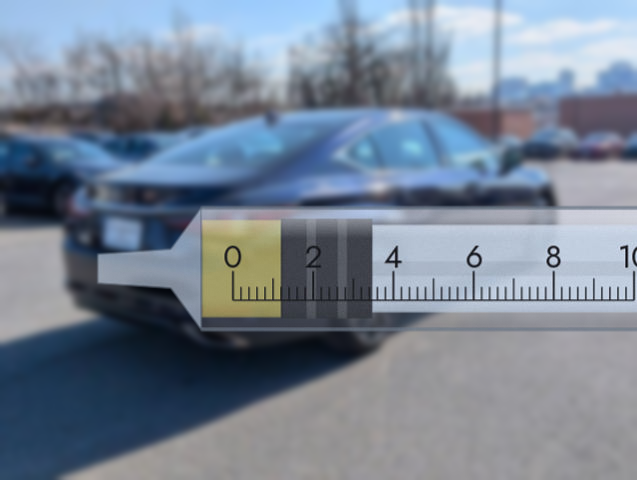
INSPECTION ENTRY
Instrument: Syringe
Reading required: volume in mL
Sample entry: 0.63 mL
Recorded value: 1.2 mL
